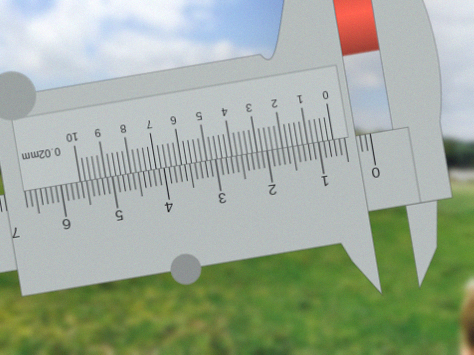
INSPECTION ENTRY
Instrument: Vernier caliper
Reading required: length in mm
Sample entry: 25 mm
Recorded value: 7.2 mm
